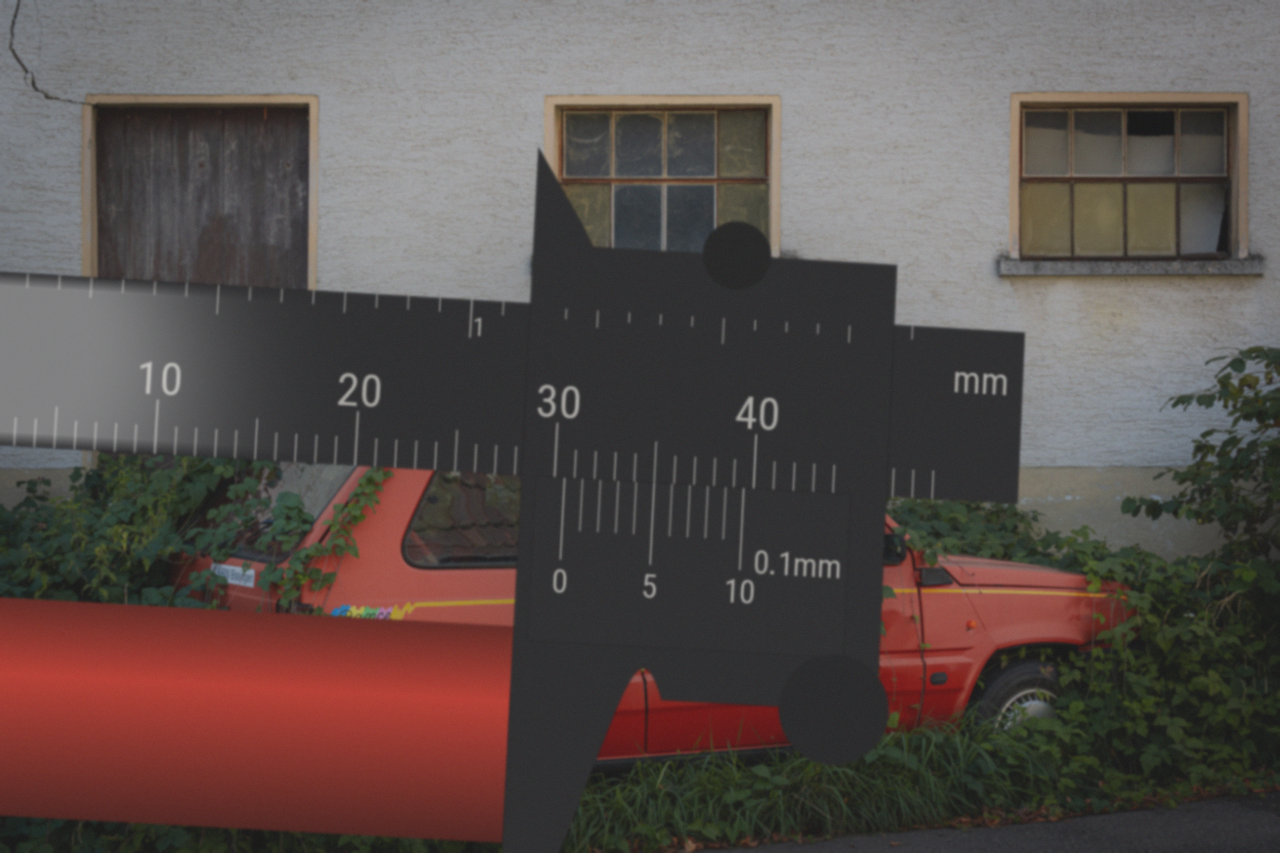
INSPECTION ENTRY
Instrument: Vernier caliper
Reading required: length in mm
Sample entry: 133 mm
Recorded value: 30.5 mm
